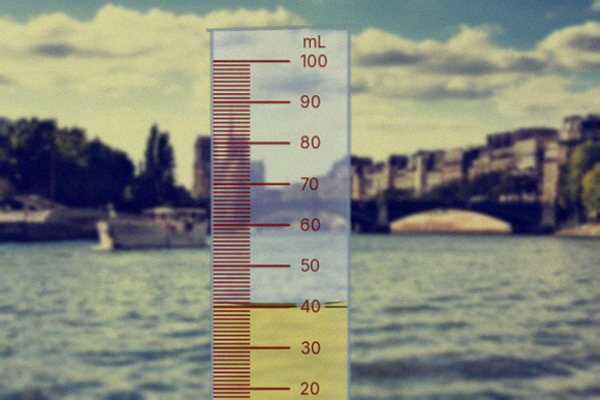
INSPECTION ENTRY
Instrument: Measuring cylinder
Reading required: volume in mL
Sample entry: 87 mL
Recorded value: 40 mL
